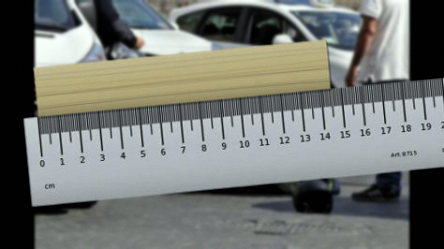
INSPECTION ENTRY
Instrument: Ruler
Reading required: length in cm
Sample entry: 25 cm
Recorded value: 14.5 cm
